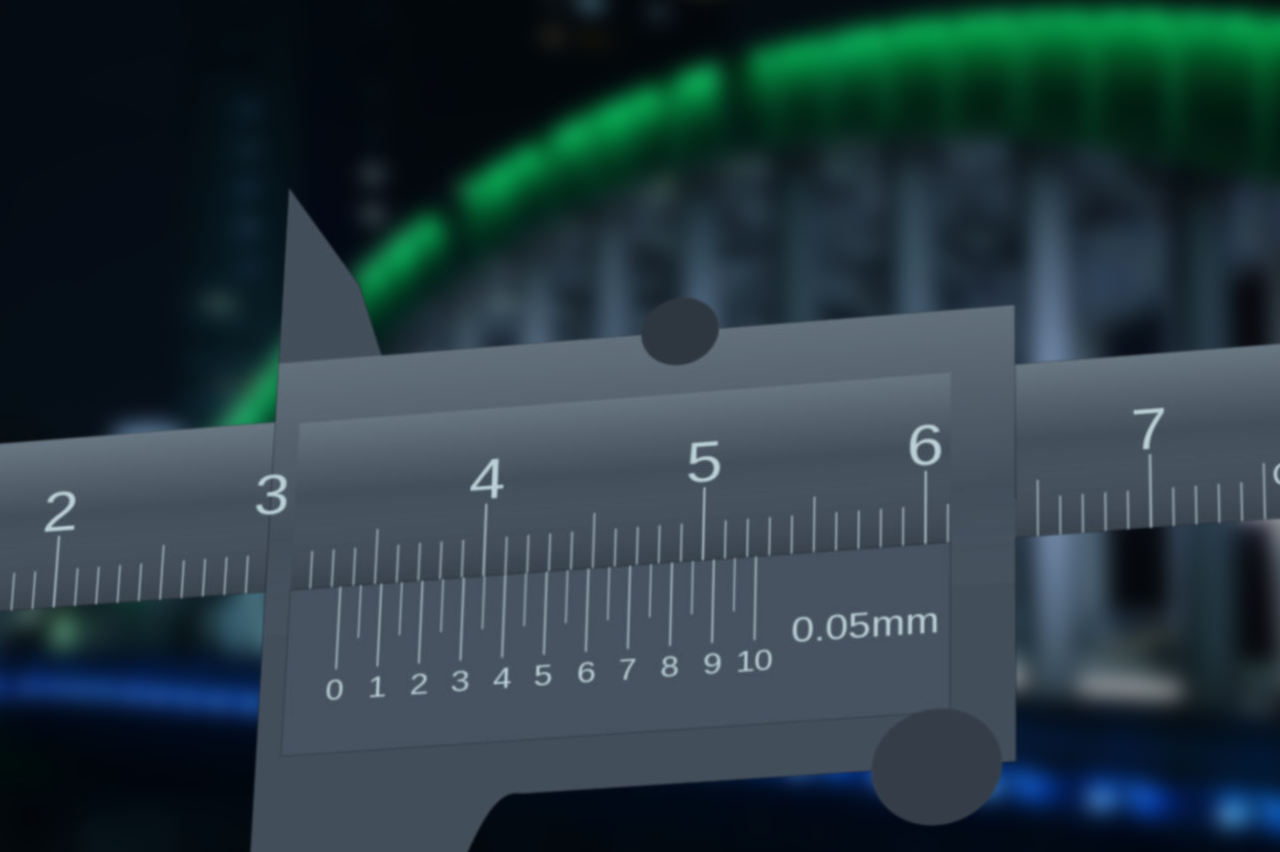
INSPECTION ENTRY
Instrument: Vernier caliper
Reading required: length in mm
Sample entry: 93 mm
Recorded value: 33.4 mm
